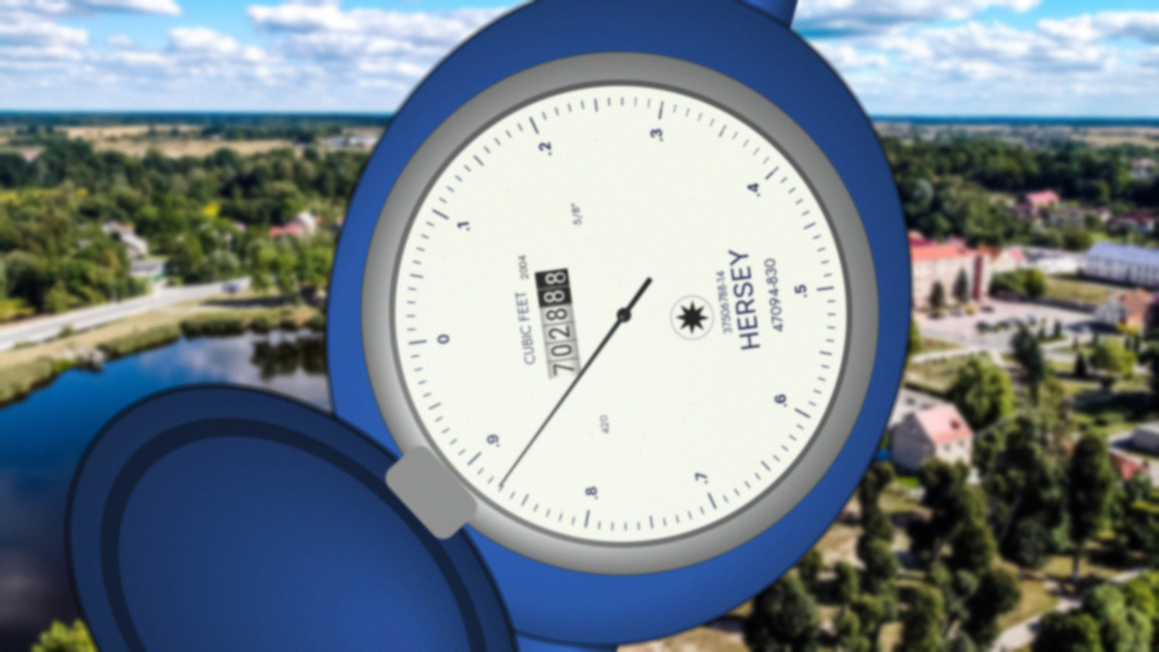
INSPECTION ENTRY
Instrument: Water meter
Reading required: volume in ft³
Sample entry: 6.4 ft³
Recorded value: 702887.87 ft³
